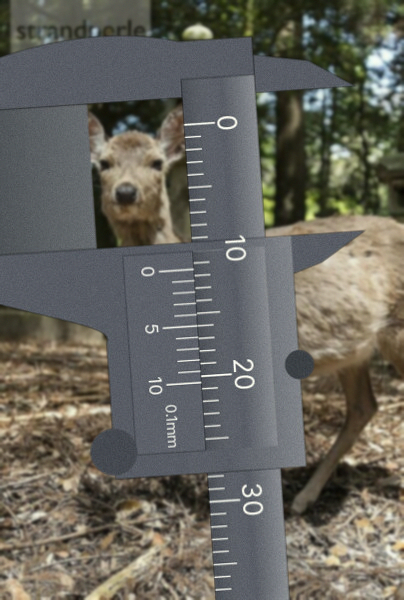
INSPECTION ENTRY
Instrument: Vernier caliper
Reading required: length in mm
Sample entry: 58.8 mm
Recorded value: 11.5 mm
